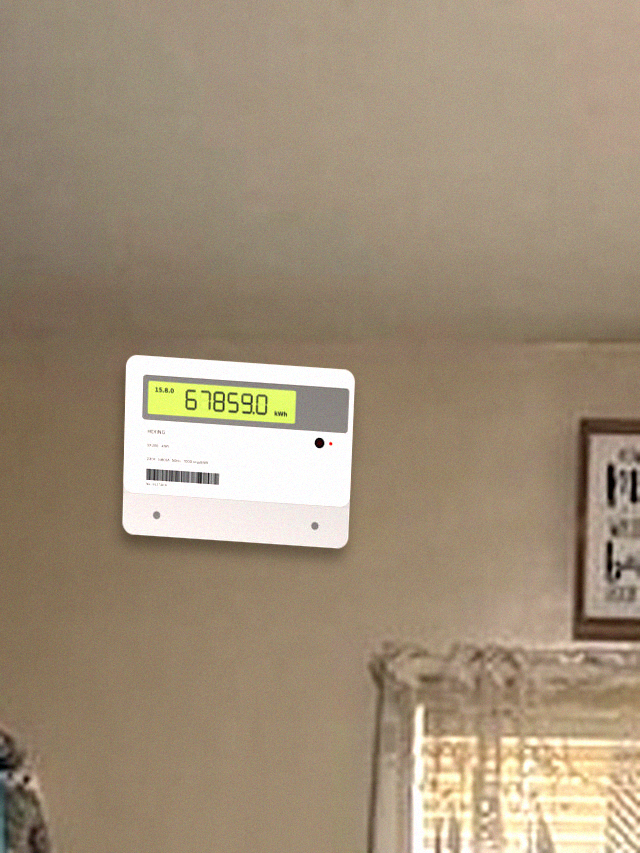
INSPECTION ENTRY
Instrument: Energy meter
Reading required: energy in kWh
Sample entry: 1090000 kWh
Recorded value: 67859.0 kWh
